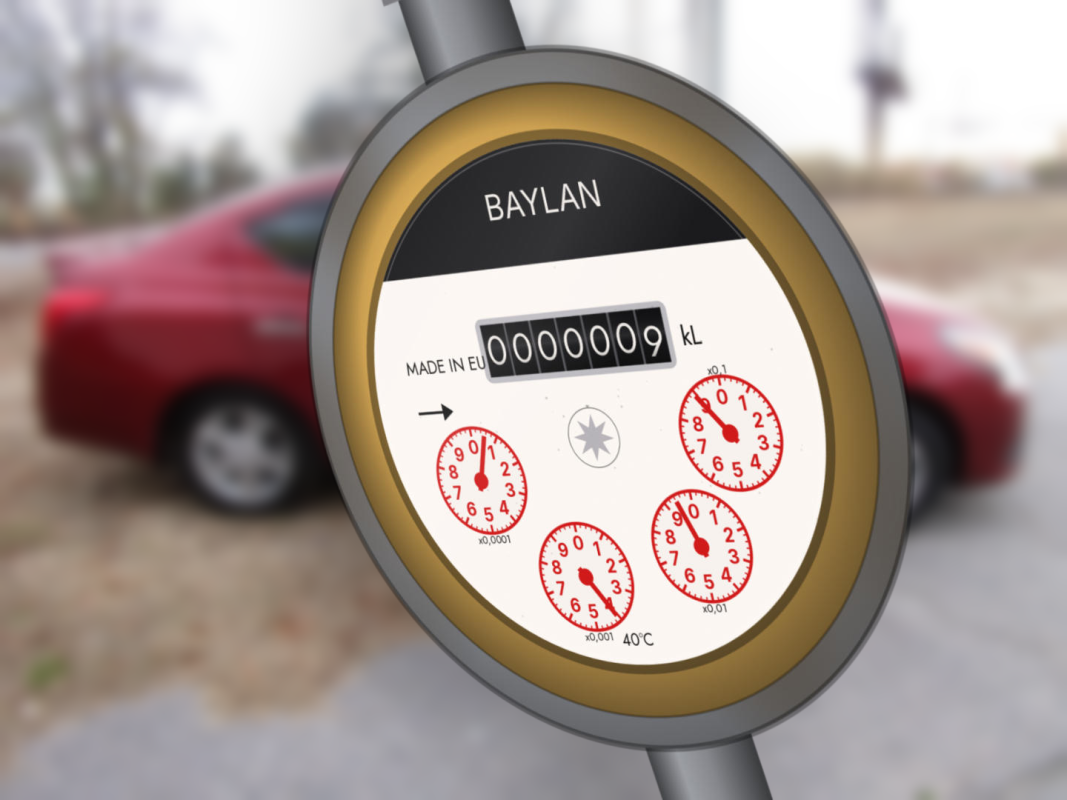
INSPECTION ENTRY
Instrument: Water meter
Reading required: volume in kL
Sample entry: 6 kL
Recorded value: 8.8940 kL
